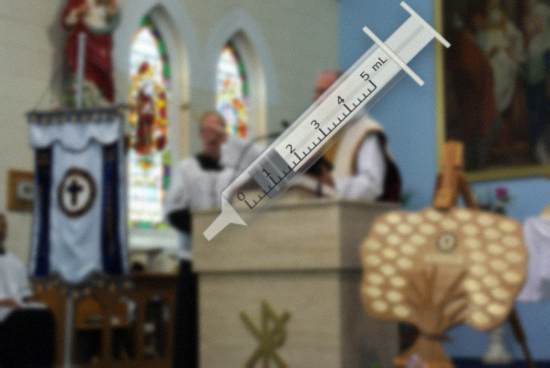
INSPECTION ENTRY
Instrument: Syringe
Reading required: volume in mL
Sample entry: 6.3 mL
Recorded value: 0.6 mL
